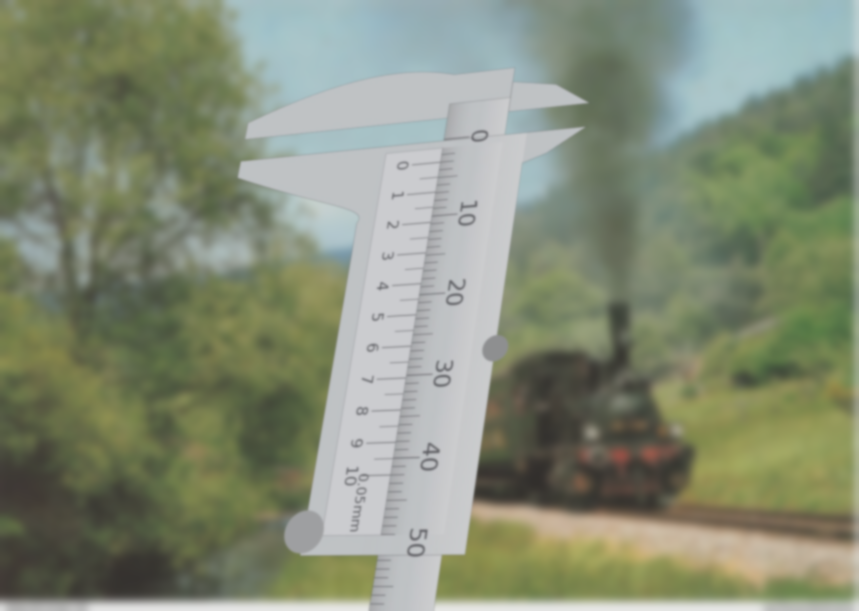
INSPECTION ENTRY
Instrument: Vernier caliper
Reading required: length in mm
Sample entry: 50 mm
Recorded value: 3.0 mm
